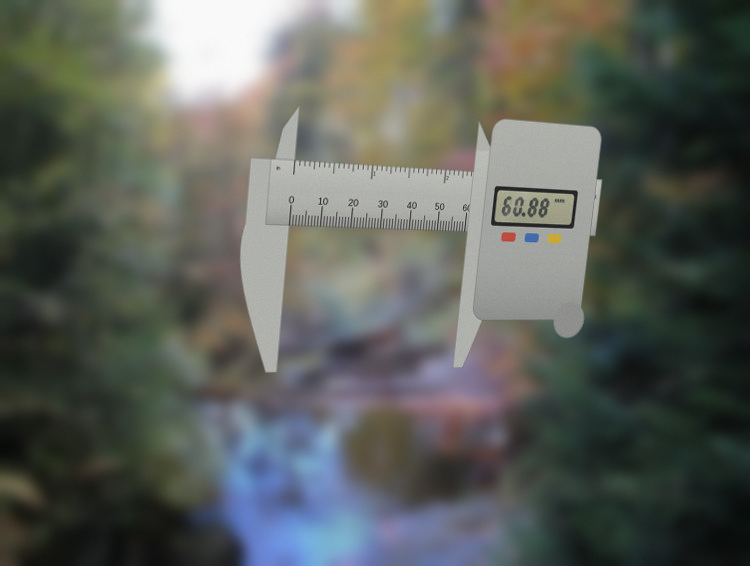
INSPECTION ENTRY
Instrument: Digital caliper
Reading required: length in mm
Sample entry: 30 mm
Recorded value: 60.88 mm
